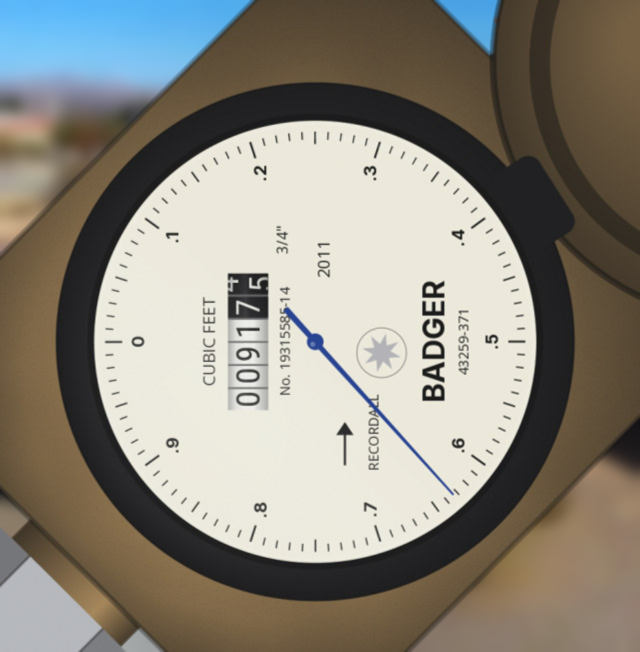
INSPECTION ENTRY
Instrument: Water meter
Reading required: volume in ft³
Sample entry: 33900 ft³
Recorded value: 9174.63 ft³
